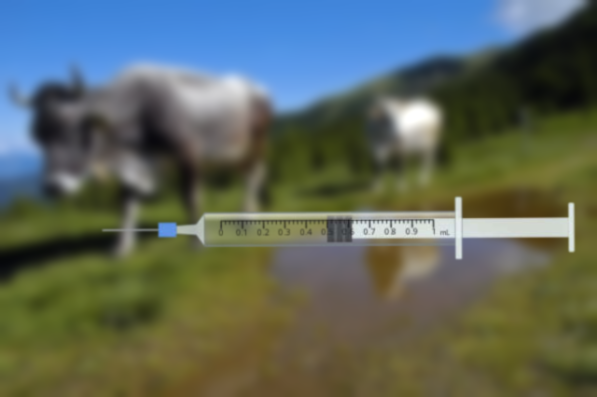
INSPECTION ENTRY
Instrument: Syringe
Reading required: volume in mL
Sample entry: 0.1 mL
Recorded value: 0.5 mL
